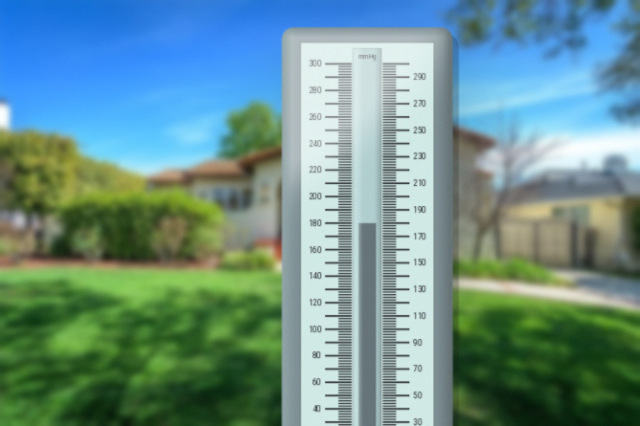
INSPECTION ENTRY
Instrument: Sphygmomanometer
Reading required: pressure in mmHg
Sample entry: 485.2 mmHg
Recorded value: 180 mmHg
